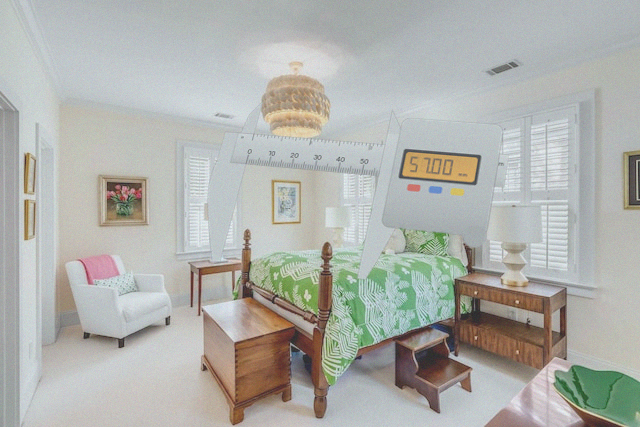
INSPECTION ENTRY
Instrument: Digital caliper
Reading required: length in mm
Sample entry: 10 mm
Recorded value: 57.00 mm
